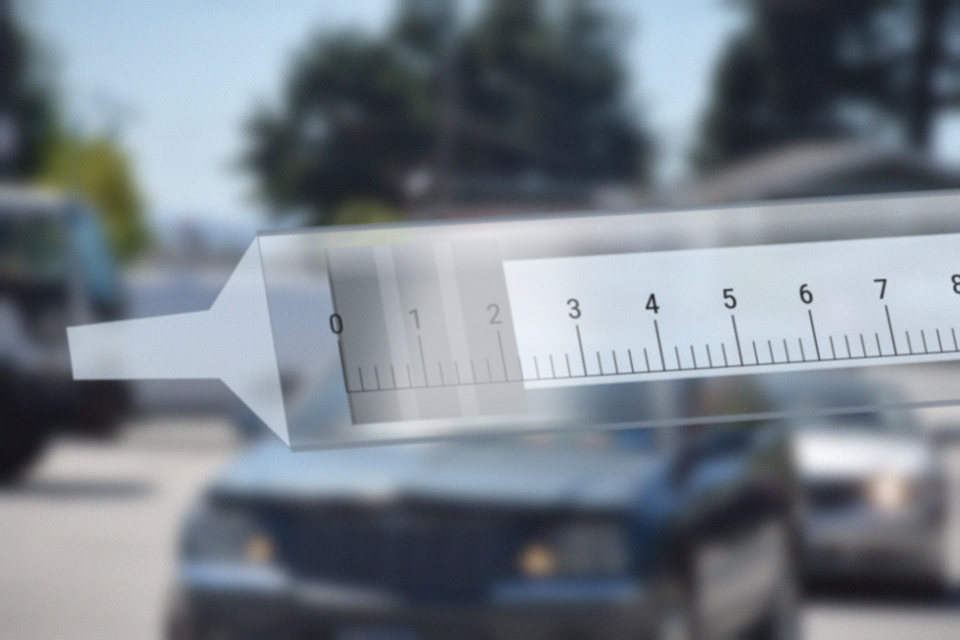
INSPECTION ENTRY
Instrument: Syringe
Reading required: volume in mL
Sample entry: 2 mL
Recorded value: 0 mL
